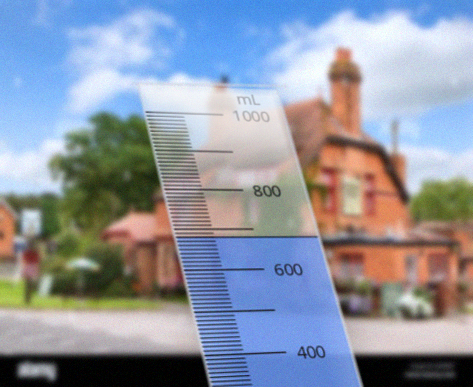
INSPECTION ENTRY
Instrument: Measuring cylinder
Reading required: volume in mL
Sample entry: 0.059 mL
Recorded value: 680 mL
